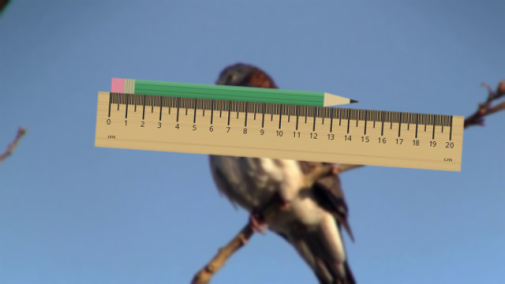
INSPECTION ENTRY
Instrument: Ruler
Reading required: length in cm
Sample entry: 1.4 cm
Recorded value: 14.5 cm
